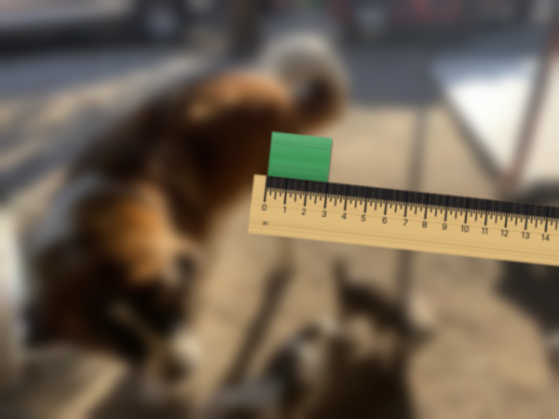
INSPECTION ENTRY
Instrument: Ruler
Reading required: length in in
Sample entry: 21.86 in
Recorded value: 3 in
